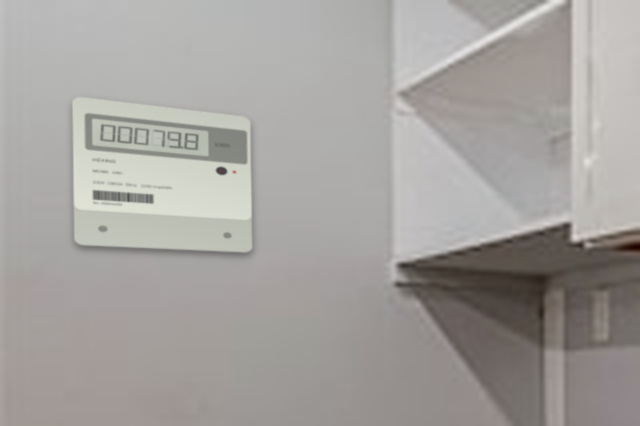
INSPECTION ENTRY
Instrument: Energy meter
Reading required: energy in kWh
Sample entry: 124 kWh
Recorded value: 79.8 kWh
